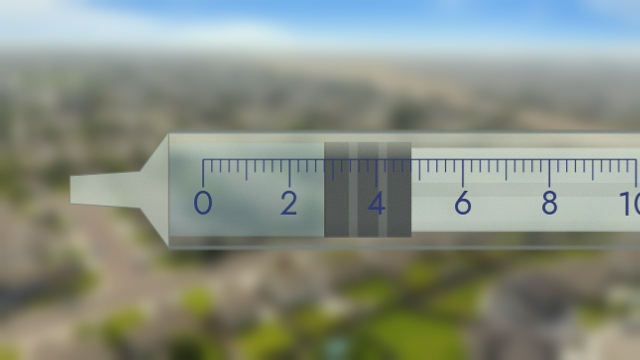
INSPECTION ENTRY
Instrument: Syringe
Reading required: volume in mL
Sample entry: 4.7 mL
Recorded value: 2.8 mL
